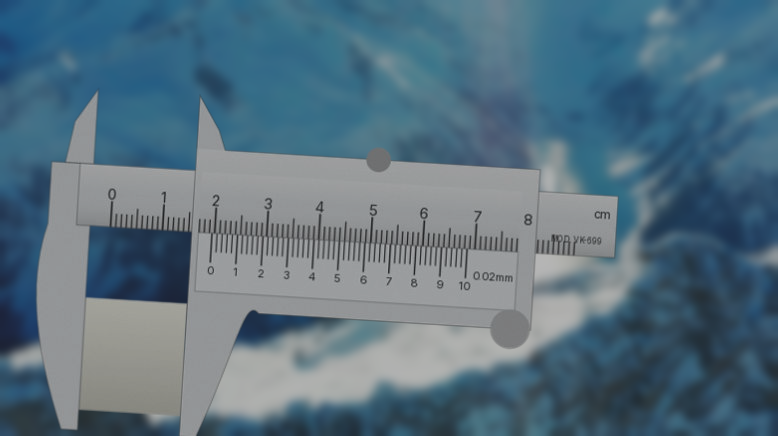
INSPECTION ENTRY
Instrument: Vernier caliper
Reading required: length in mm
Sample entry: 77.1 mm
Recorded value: 19.5 mm
